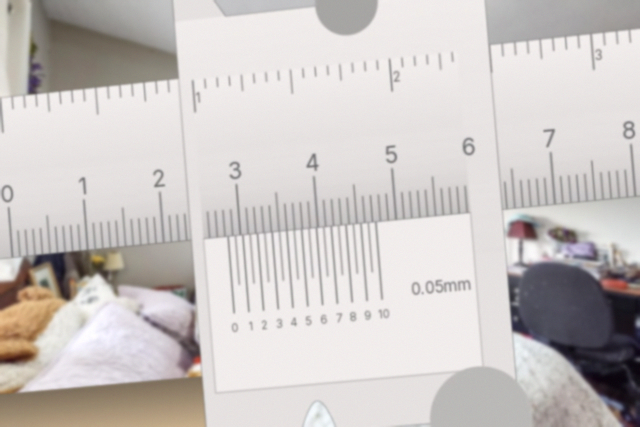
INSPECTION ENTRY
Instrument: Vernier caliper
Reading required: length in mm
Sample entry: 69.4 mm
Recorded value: 28.4 mm
